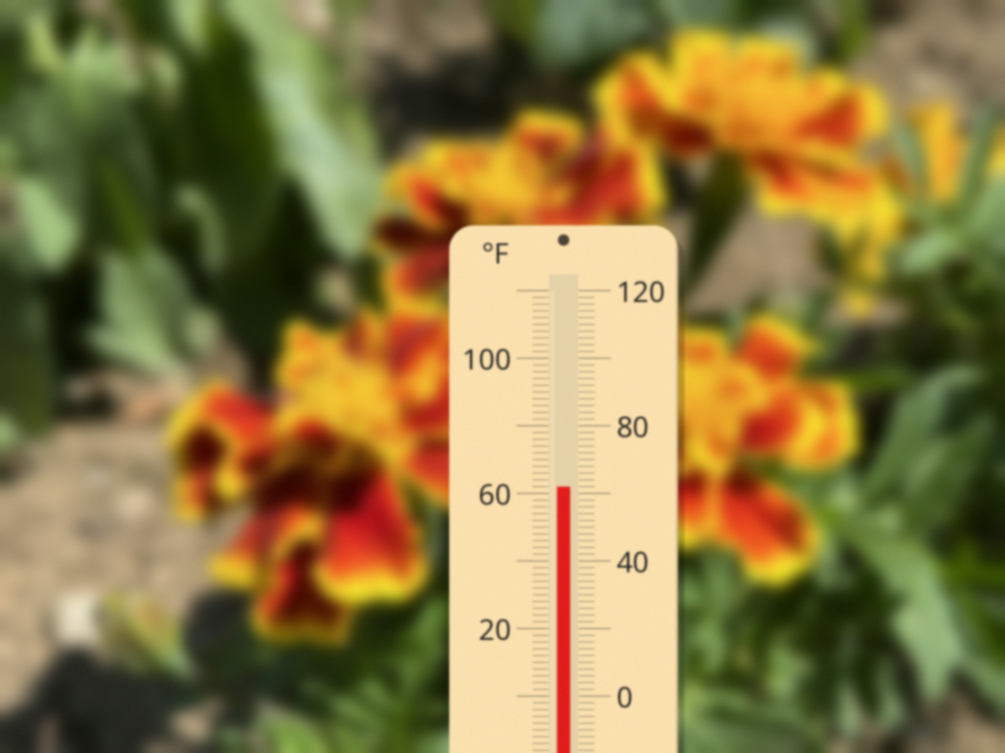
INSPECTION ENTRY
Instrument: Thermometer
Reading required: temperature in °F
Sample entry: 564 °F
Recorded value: 62 °F
